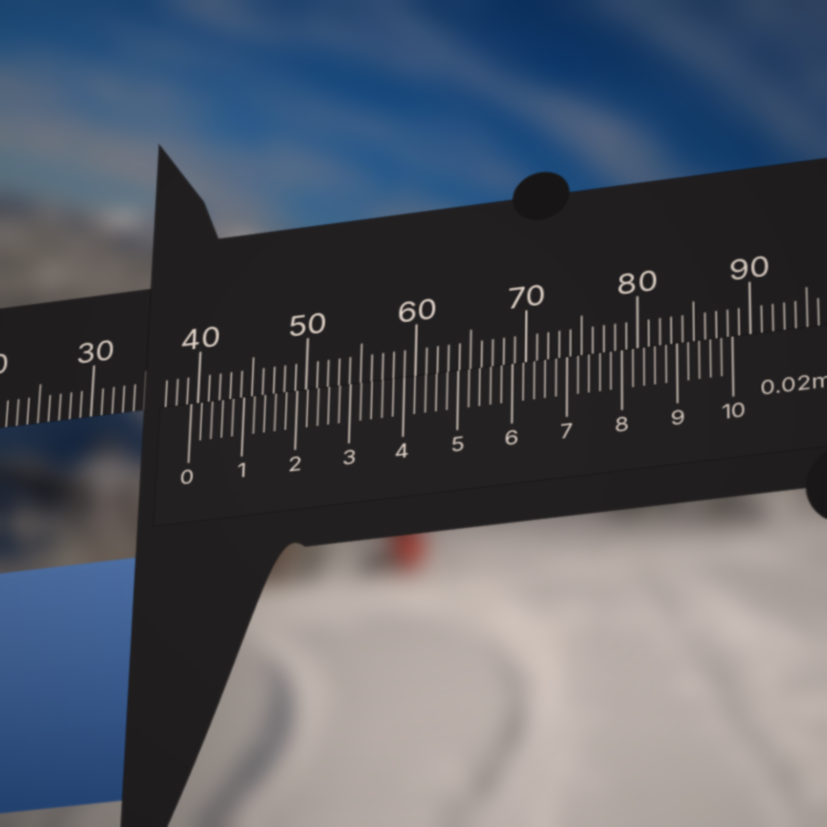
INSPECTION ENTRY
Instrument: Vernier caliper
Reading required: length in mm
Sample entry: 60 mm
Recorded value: 39.4 mm
